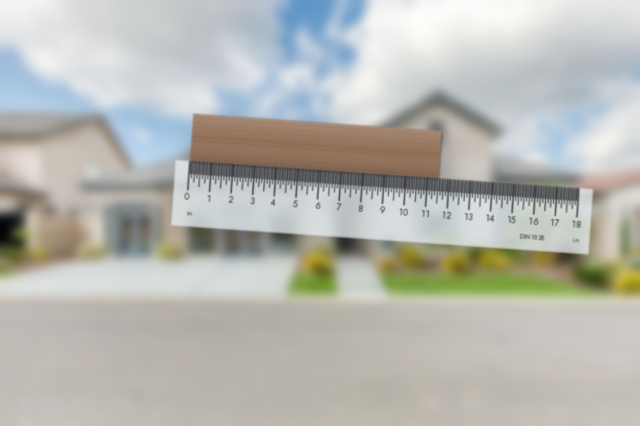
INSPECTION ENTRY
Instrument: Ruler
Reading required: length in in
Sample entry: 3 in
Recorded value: 11.5 in
